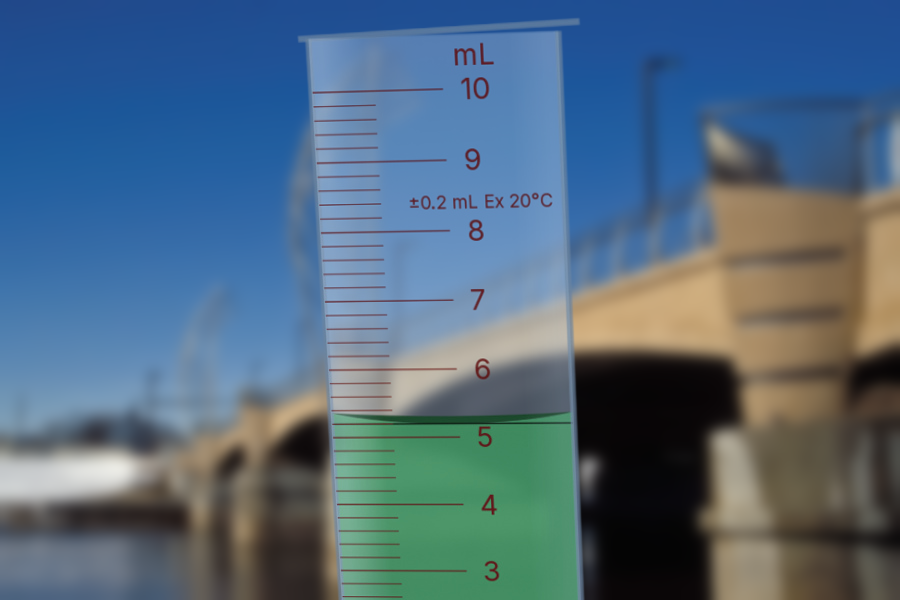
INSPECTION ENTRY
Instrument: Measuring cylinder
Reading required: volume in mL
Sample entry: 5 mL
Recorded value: 5.2 mL
